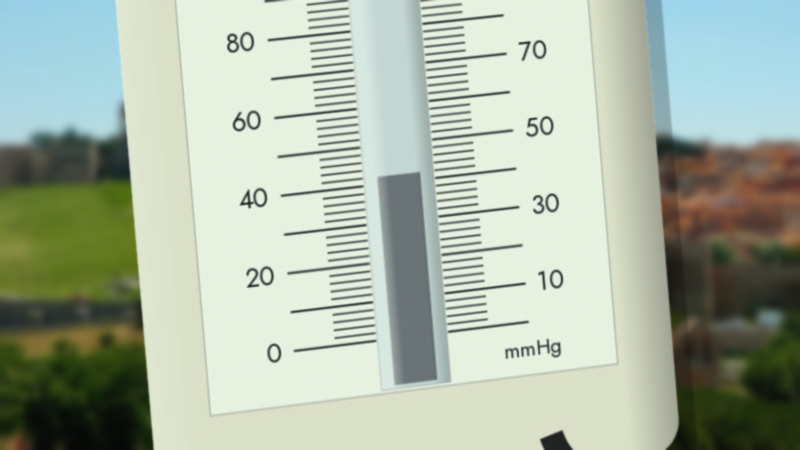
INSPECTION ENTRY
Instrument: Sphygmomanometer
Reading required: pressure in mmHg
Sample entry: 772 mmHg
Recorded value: 42 mmHg
